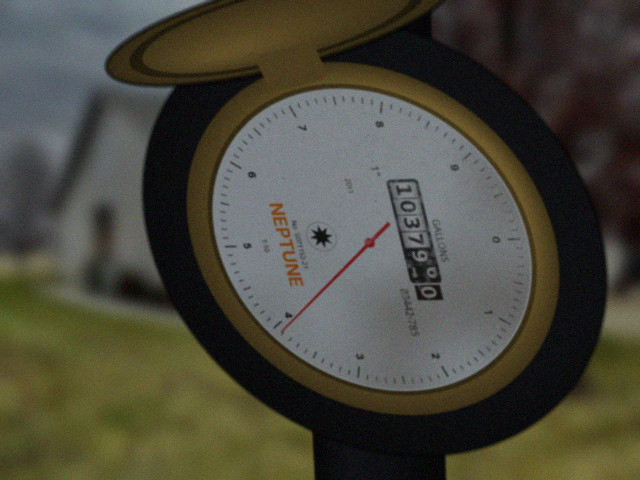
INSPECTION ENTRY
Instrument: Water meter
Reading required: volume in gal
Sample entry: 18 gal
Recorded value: 1037963.9 gal
